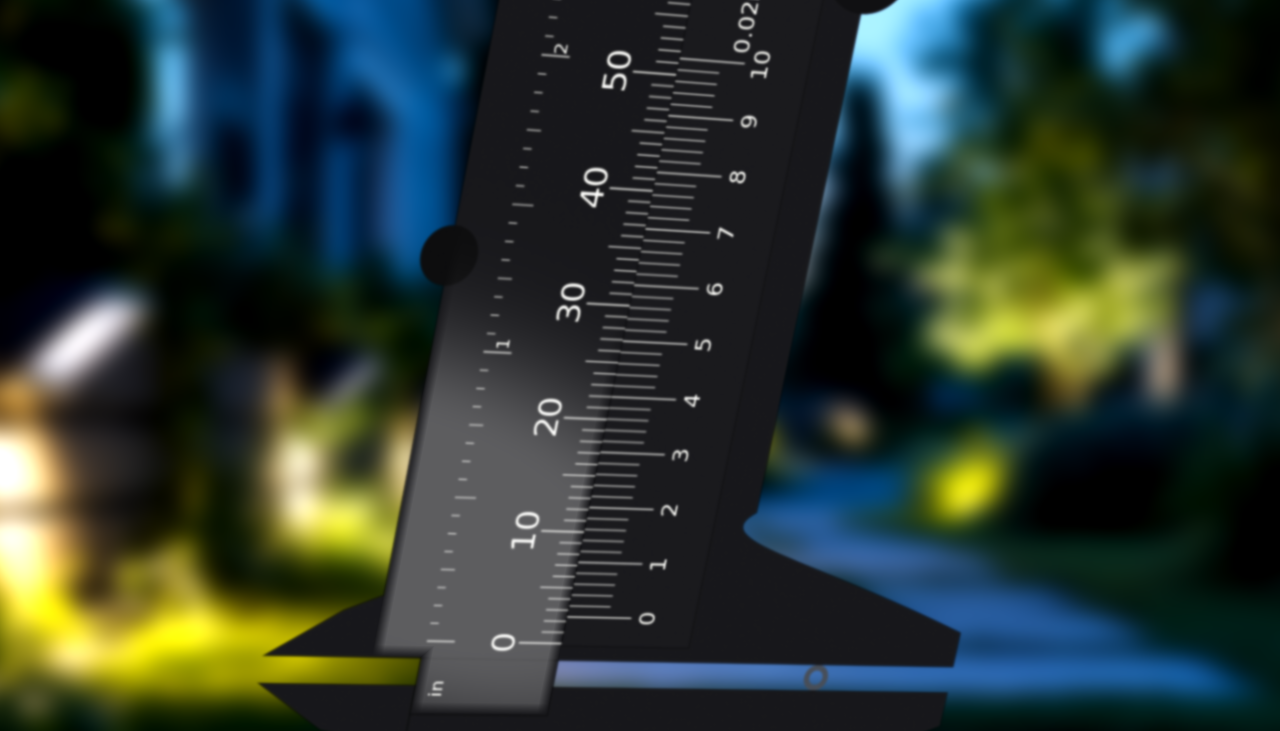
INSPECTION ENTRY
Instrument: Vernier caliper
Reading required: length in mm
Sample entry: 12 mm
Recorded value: 2.4 mm
